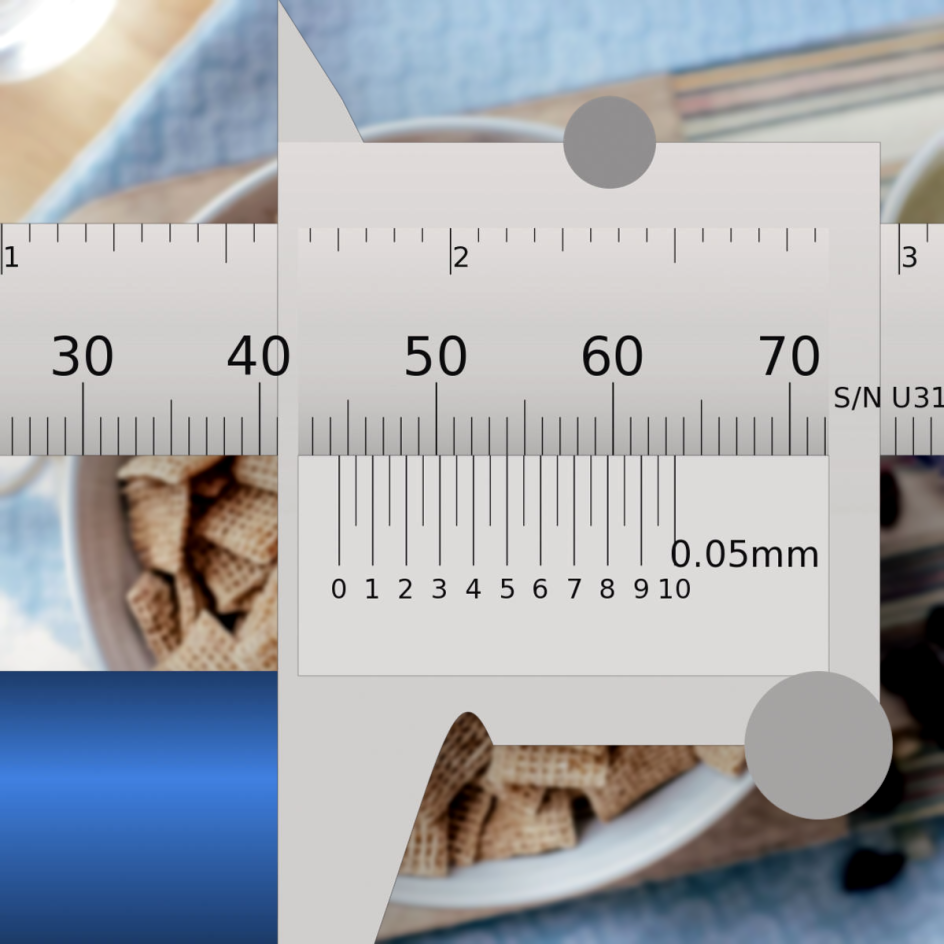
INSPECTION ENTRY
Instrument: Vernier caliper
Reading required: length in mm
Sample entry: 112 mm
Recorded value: 44.5 mm
